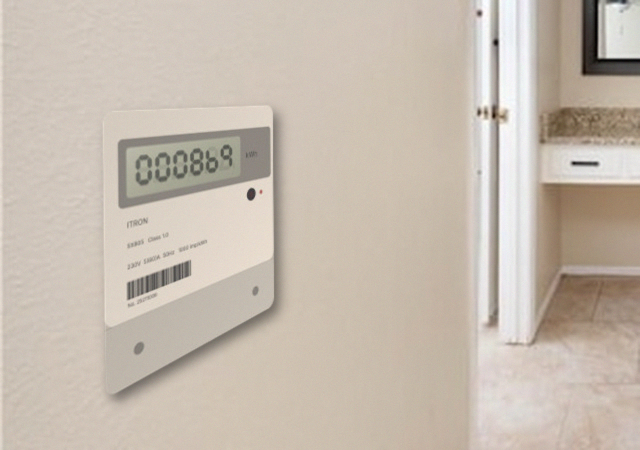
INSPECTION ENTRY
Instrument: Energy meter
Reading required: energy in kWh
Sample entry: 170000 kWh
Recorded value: 869 kWh
